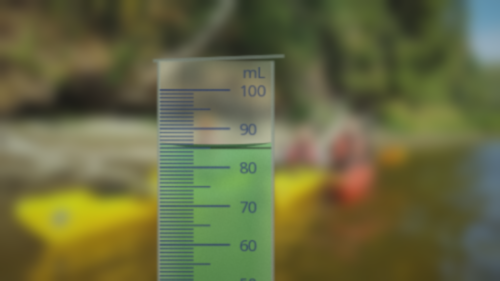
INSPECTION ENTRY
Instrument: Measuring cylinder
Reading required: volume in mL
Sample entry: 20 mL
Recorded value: 85 mL
